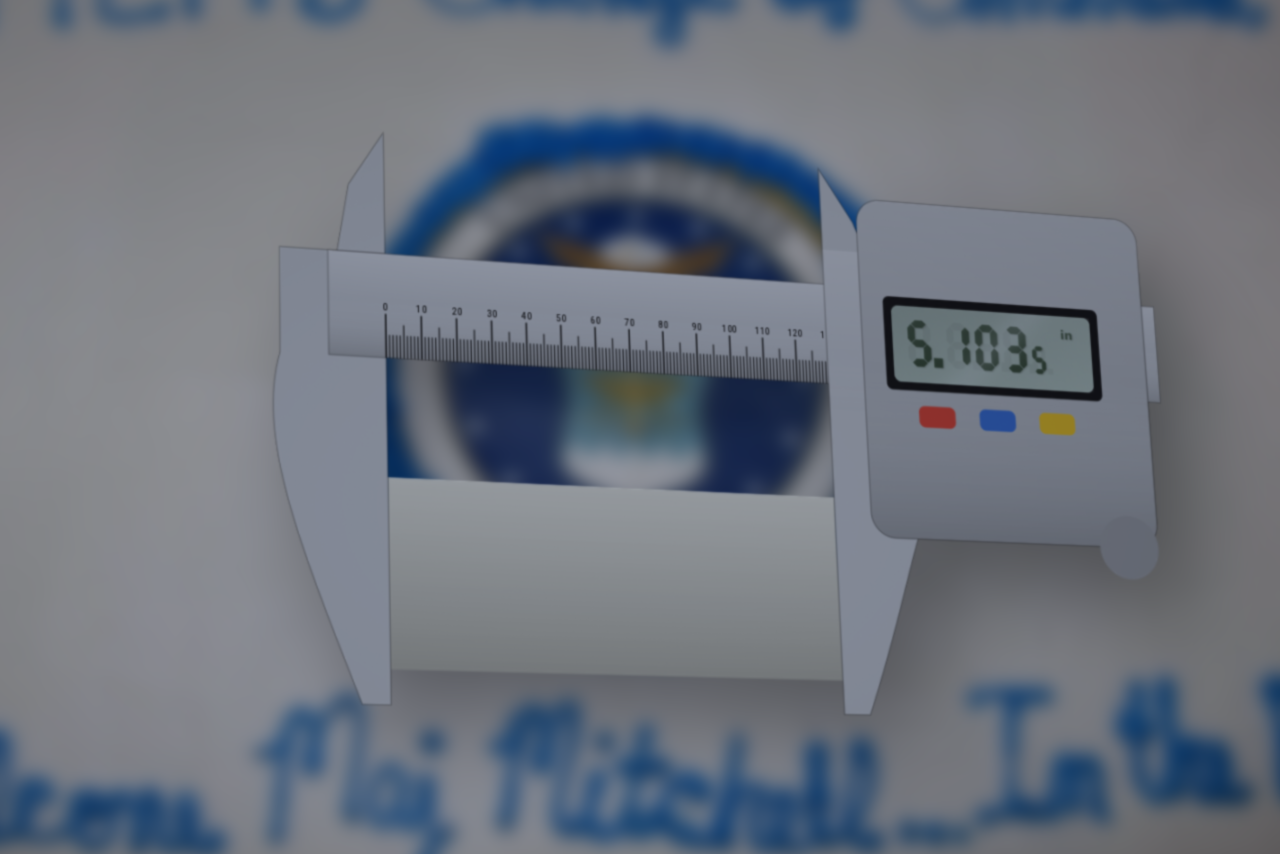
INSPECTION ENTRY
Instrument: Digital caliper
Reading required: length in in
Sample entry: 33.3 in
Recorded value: 5.1035 in
